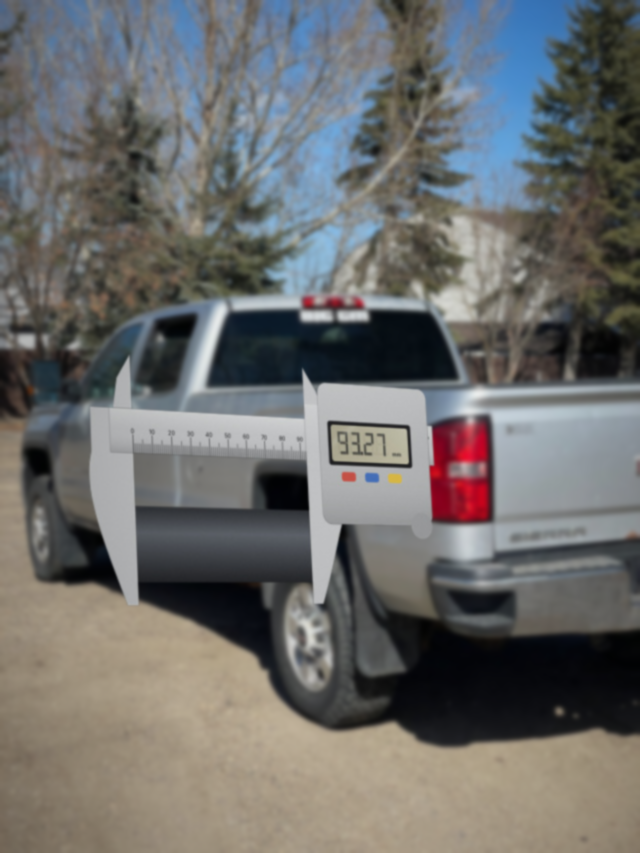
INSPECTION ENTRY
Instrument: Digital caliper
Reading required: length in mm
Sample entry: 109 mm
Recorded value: 93.27 mm
